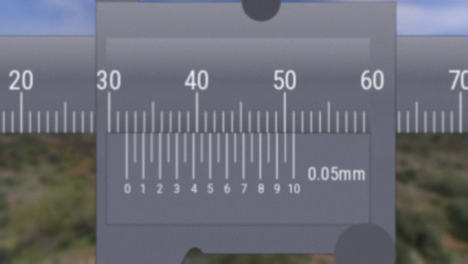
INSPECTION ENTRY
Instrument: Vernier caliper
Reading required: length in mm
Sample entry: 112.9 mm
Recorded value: 32.0 mm
